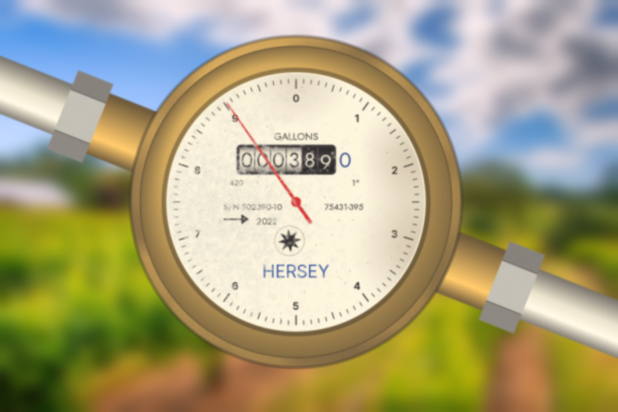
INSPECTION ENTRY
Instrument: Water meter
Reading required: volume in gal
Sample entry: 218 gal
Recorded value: 3889.0 gal
